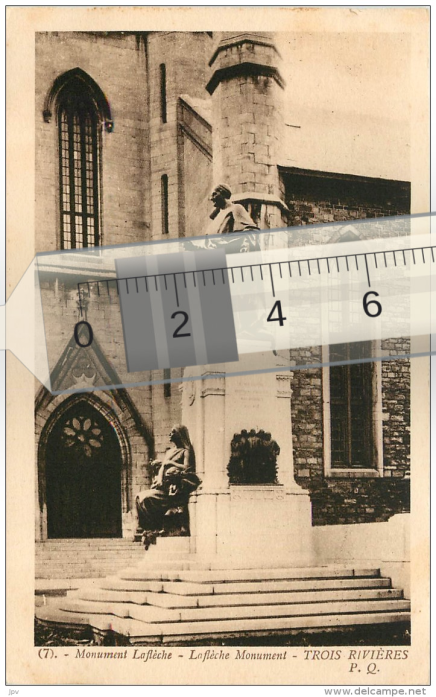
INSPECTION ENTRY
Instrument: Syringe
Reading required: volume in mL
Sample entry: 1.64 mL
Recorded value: 0.8 mL
